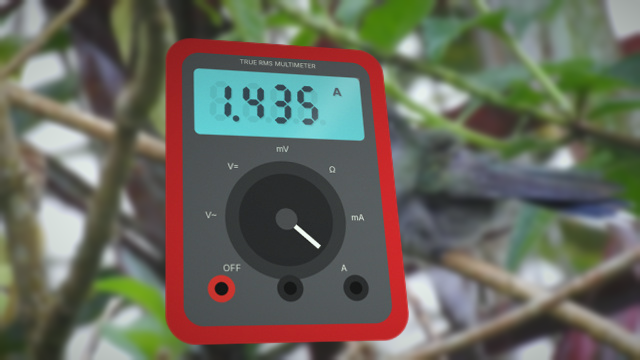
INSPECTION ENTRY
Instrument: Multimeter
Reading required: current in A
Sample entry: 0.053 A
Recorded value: 1.435 A
